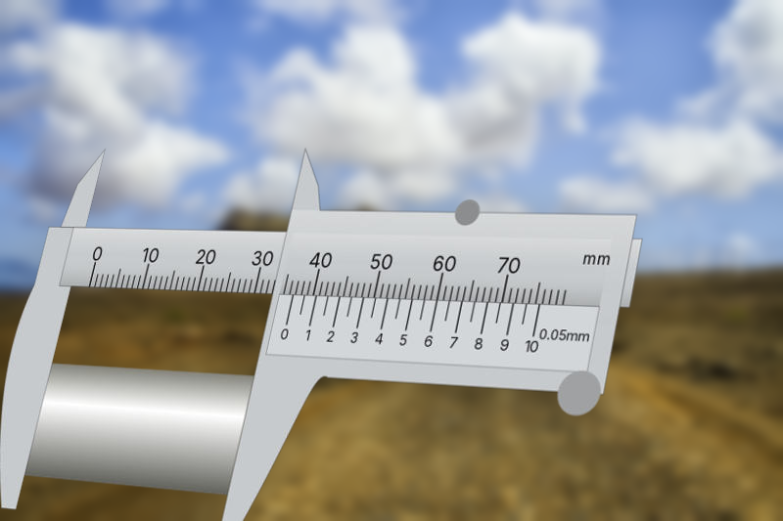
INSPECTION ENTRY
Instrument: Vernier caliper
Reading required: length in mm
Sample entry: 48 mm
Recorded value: 36.6 mm
